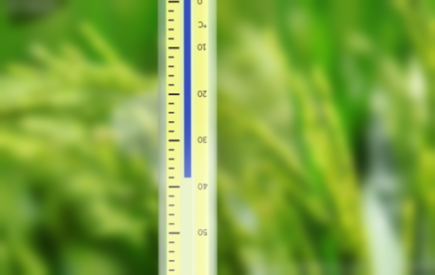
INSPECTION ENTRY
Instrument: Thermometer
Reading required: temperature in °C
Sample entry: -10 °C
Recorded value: 38 °C
